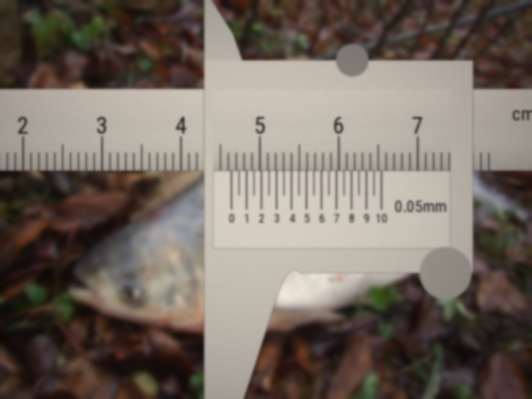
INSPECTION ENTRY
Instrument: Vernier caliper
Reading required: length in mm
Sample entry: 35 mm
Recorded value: 46.4 mm
